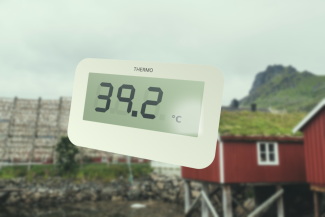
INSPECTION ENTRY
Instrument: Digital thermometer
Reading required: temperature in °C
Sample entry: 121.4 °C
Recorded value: 39.2 °C
